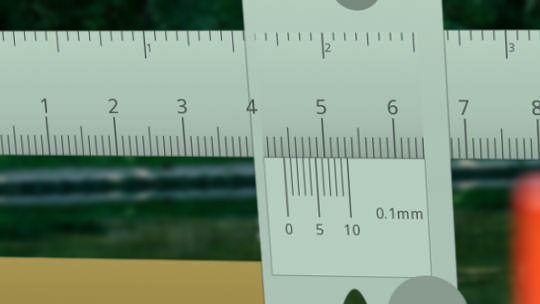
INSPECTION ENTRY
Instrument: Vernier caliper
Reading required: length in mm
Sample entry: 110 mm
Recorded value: 44.2 mm
